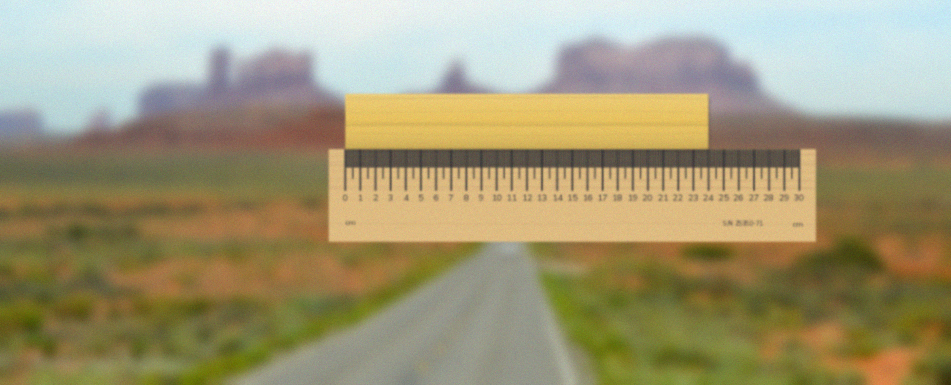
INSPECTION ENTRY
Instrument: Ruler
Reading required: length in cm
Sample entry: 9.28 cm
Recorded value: 24 cm
